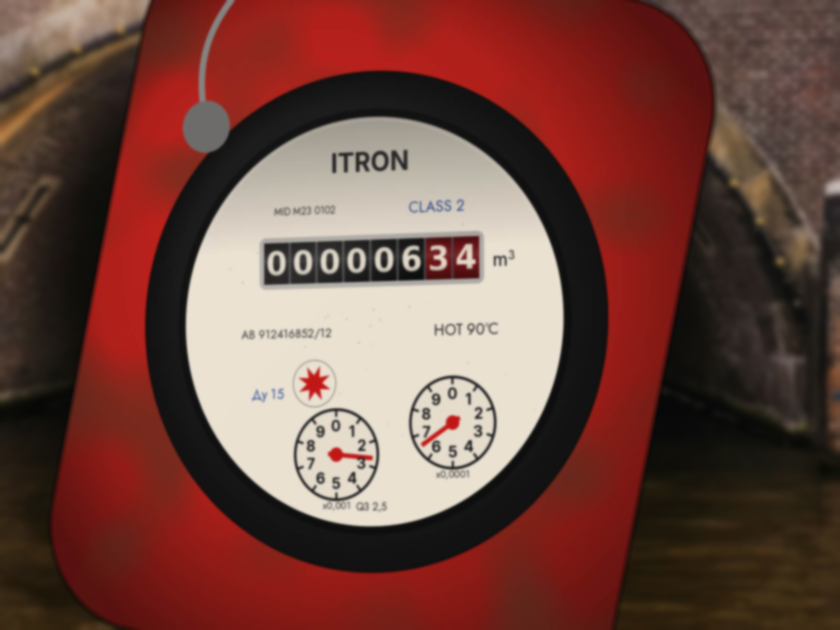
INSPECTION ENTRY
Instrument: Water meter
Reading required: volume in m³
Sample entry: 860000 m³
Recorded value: 6.3426 m³
